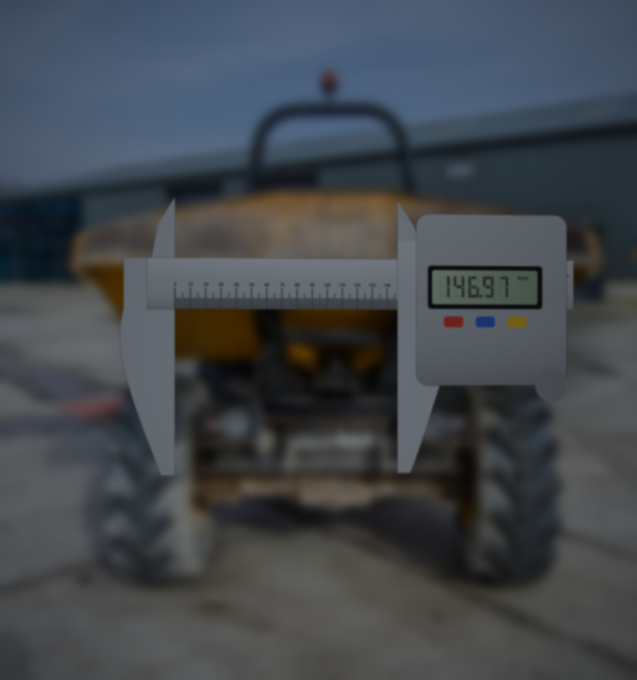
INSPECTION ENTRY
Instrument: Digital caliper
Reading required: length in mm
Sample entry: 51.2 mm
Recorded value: 146.97 mm
